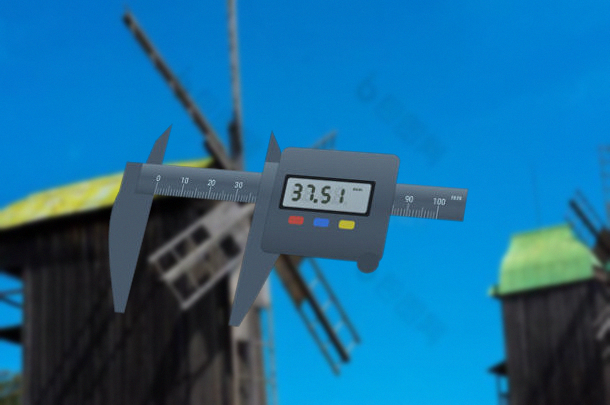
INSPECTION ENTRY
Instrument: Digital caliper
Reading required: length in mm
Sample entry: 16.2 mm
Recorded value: 37.51 mm
